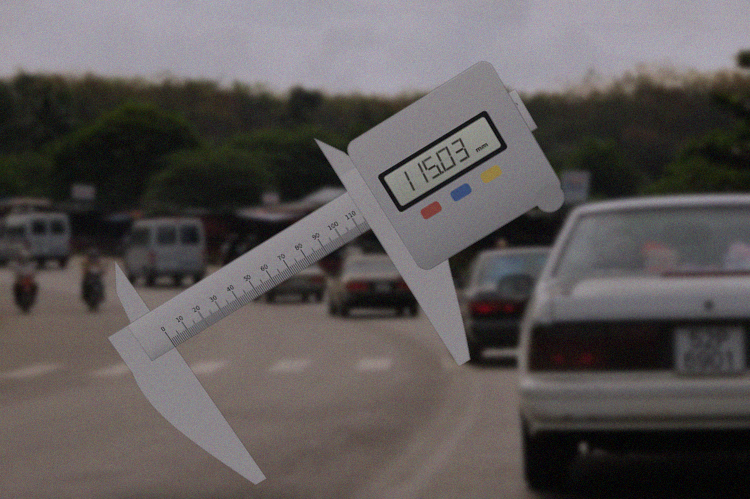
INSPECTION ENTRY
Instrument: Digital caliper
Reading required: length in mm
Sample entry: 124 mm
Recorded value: 115.03 mm
